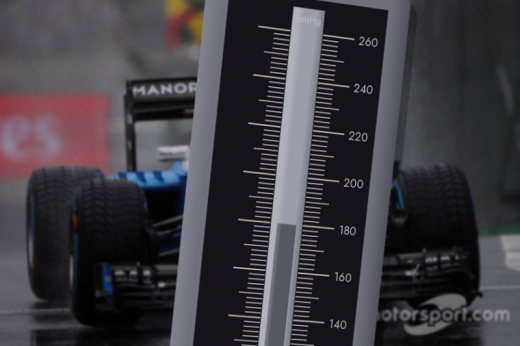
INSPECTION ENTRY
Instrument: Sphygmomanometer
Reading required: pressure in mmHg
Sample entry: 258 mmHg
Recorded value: 180 mmHg
